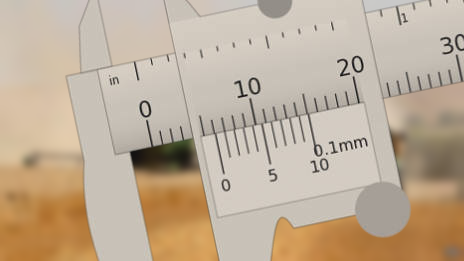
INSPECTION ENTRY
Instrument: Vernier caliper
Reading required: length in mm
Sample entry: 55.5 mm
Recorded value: 6.1 mm
